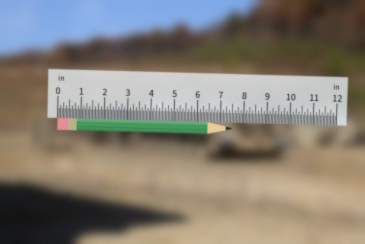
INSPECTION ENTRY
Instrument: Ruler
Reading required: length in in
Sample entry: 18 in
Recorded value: 7.5 in
